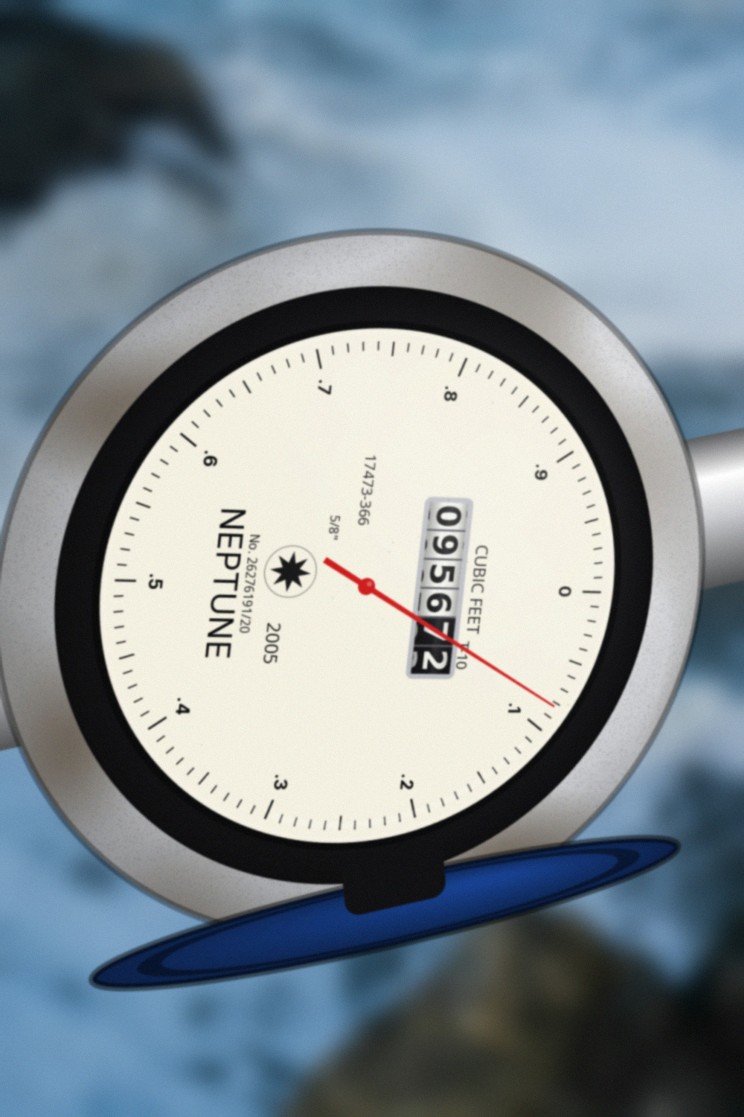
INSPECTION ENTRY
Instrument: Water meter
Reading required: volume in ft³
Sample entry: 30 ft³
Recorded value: 95672.08 ft³
